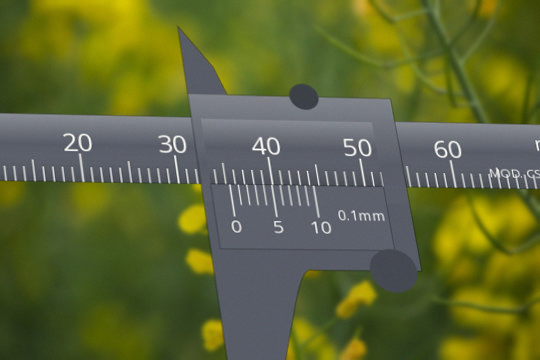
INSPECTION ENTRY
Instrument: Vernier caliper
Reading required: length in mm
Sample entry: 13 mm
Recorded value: 35.4 mm
